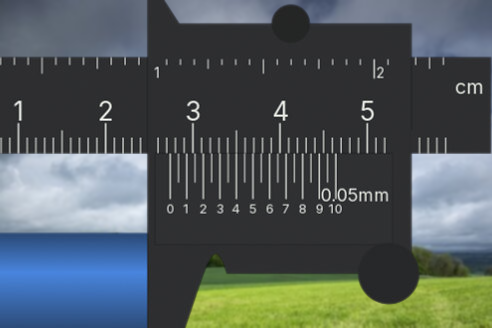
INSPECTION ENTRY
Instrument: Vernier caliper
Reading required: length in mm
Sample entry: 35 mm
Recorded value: 27.4 mm
